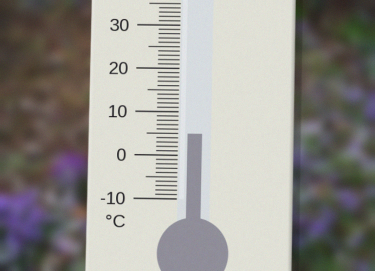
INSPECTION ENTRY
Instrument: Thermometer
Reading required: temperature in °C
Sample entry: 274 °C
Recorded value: 5 °C
